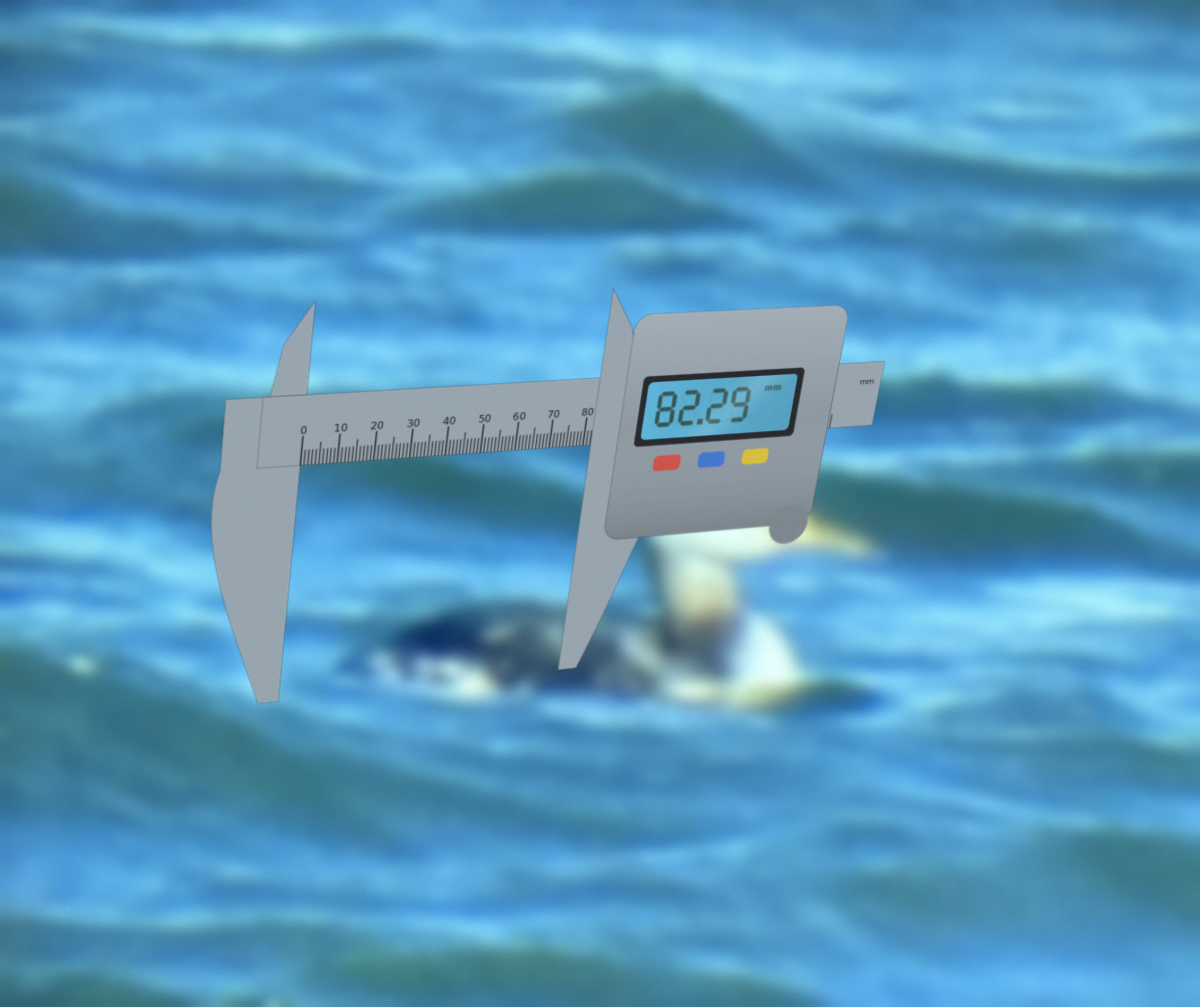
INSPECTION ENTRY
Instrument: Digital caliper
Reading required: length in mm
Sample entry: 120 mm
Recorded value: 82.29 mm
